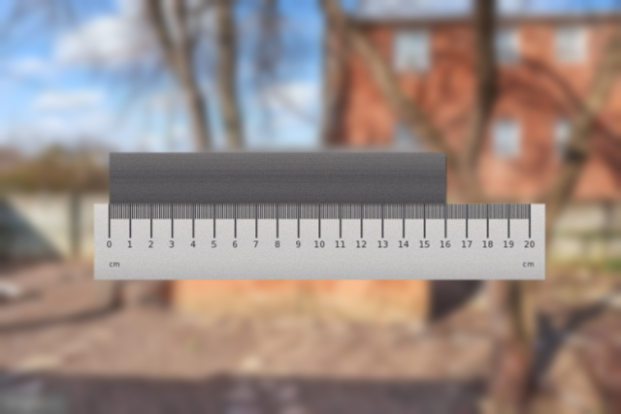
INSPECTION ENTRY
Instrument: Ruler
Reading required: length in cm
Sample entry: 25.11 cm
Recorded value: 16 cm
